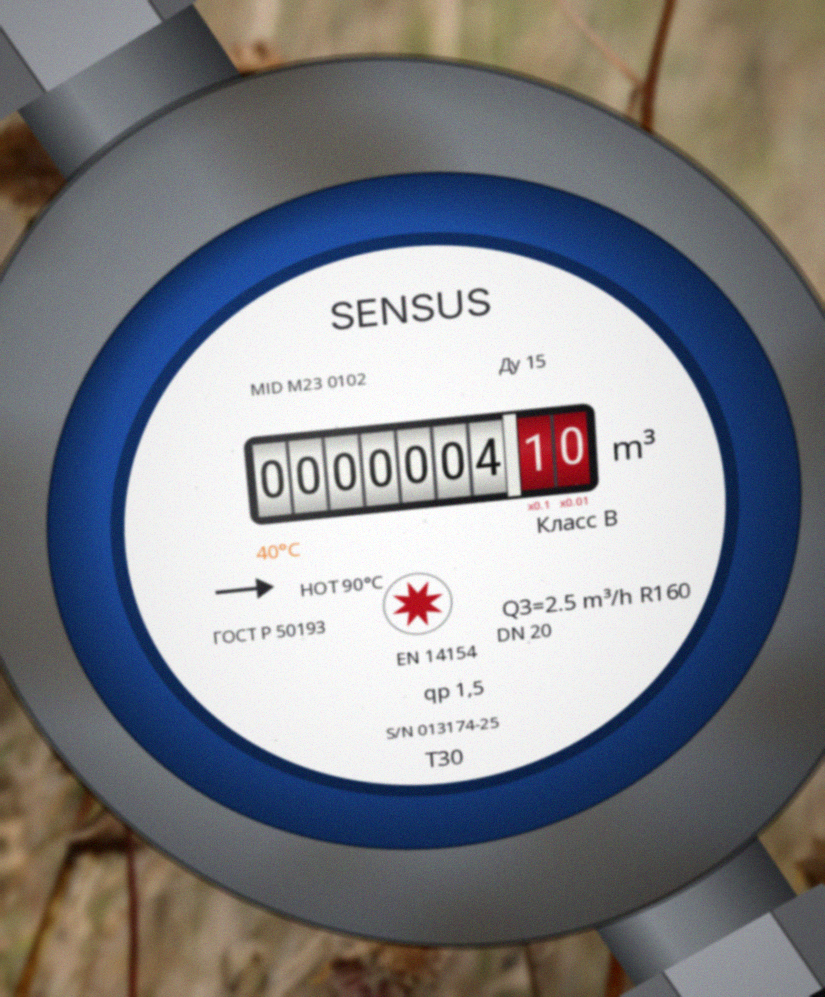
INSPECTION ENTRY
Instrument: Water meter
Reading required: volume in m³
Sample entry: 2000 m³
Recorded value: 4.10 m³
